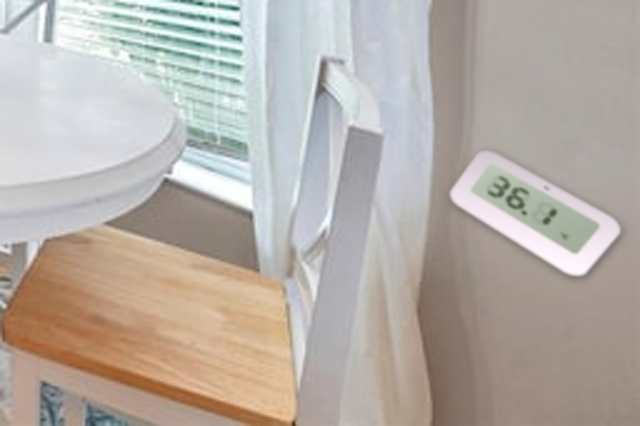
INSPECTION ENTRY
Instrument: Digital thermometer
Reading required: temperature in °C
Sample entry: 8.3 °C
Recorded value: 36.1 °C
